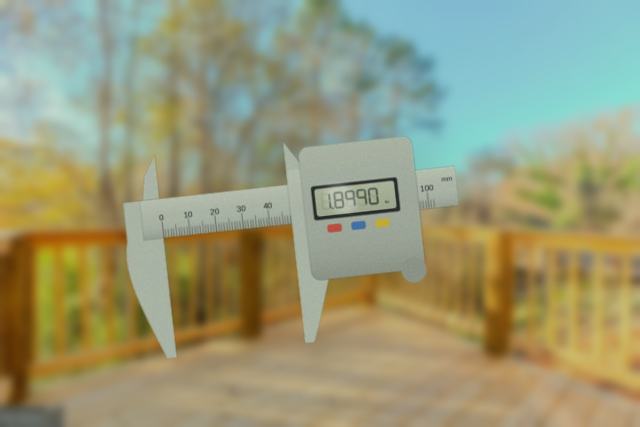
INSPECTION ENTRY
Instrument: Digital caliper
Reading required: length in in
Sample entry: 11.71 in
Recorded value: 1.8990 in
